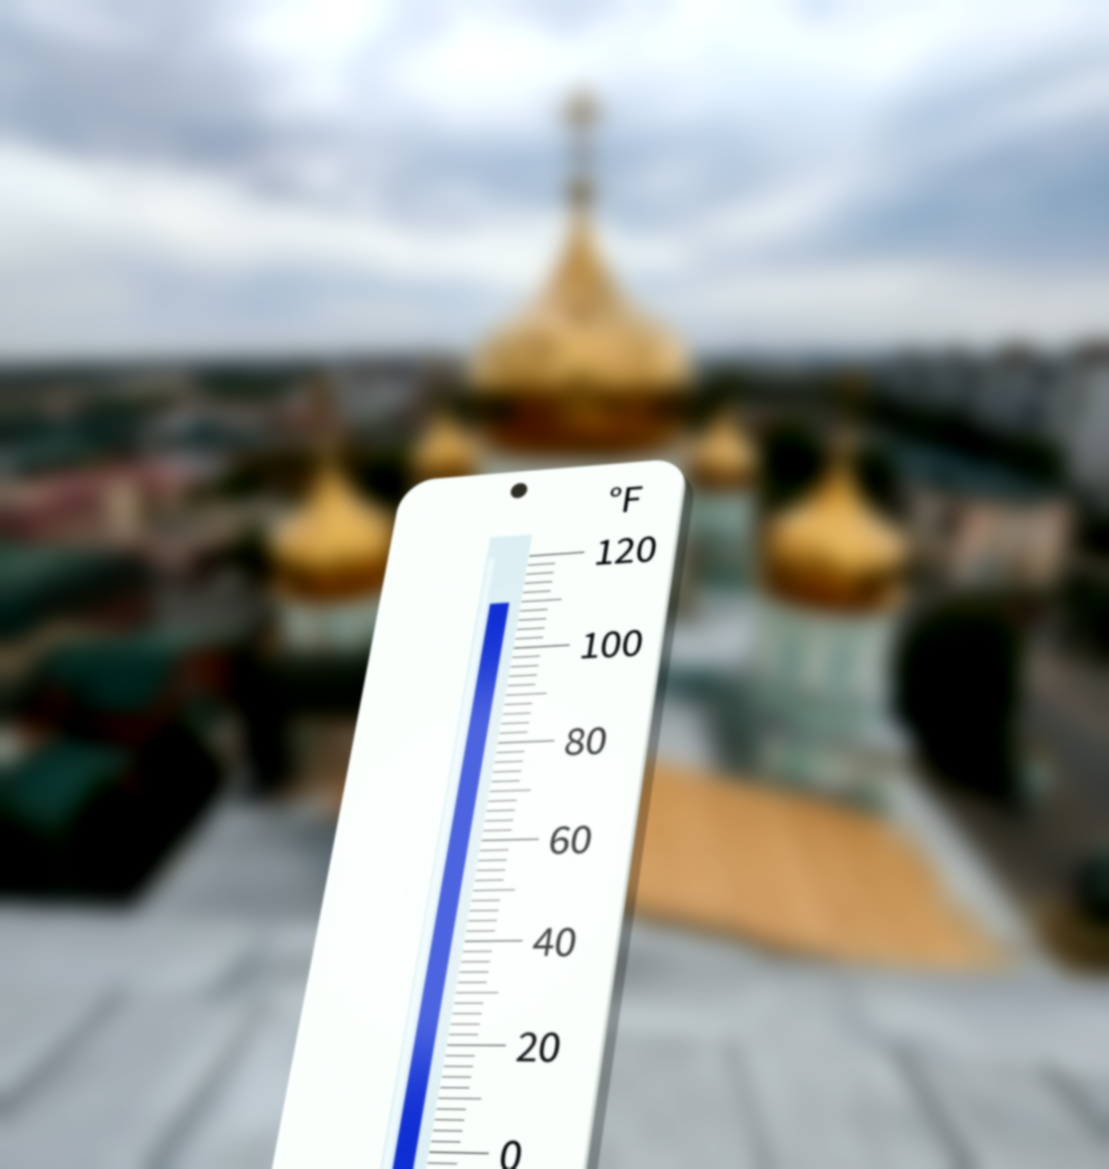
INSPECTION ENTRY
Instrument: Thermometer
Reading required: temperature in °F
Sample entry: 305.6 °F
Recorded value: 110 °F
